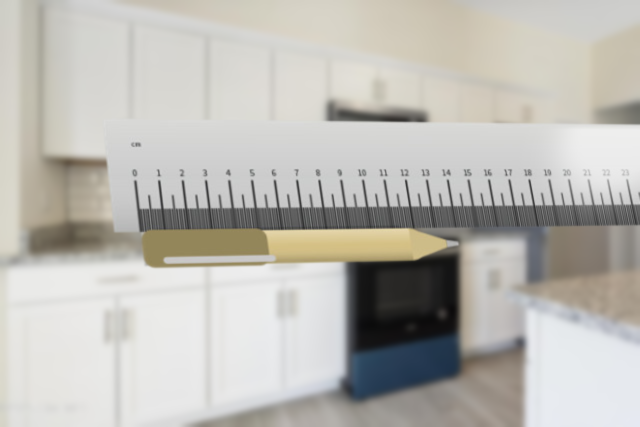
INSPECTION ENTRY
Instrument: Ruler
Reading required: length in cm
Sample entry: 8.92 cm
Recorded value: 14 cm
